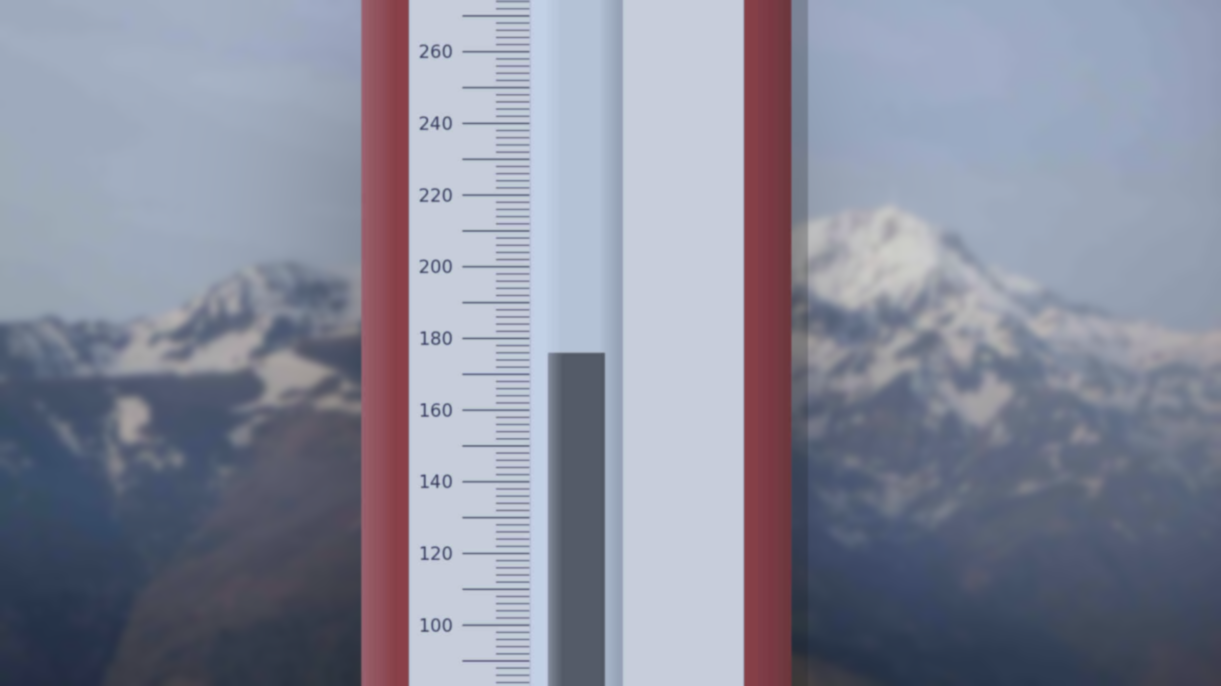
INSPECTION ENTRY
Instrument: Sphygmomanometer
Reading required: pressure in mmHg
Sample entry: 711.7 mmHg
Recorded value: 176 mmHg
